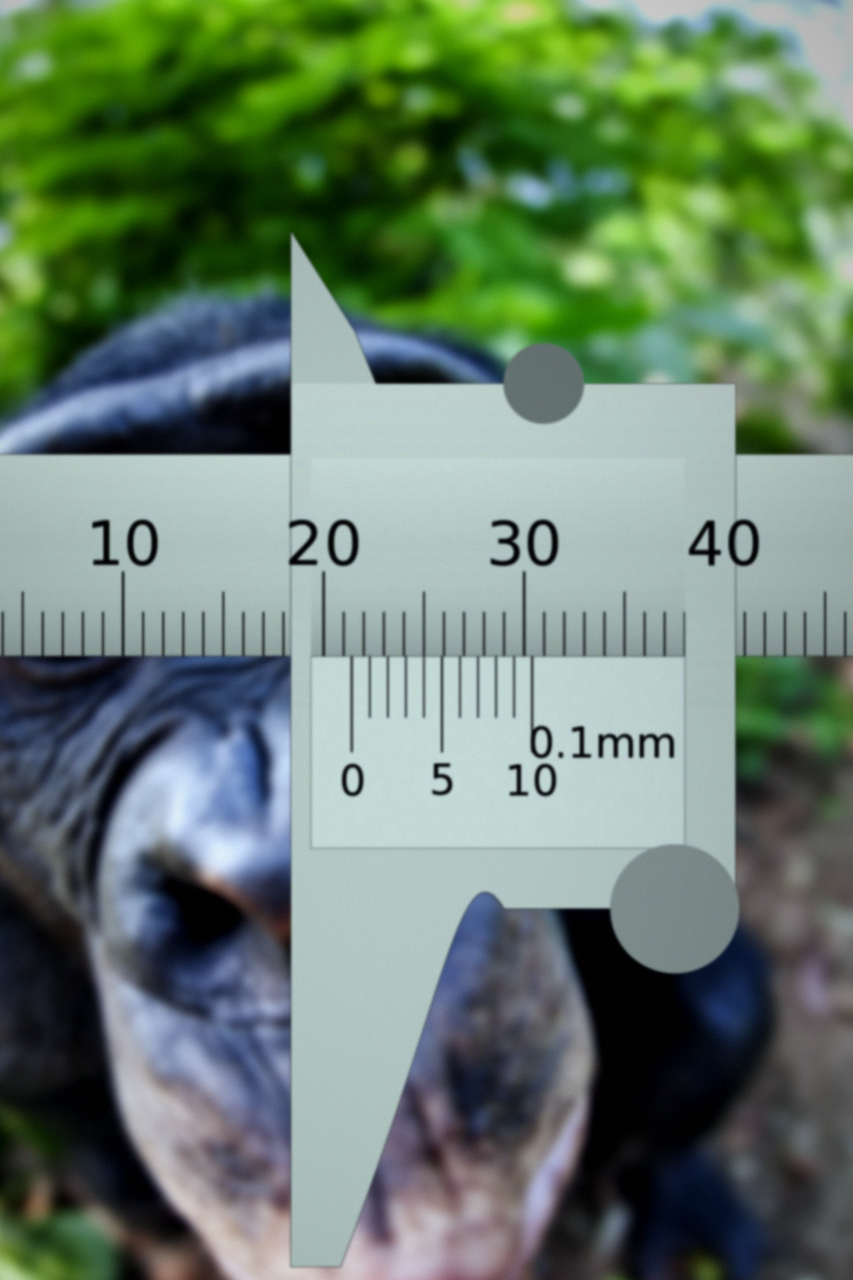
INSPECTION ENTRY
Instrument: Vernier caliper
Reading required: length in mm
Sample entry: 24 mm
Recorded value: 21.4 mm
